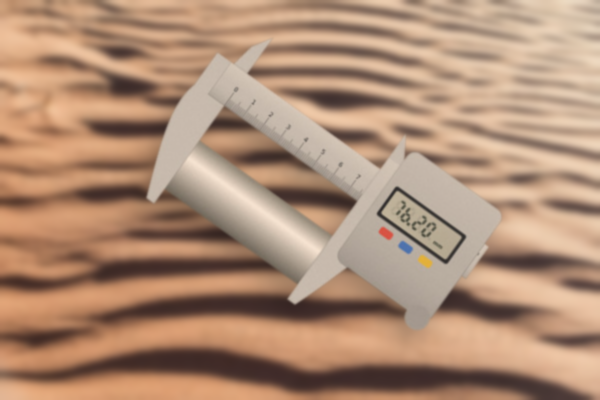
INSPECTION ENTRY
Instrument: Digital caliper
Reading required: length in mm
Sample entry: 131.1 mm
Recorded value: 76.20 mm
